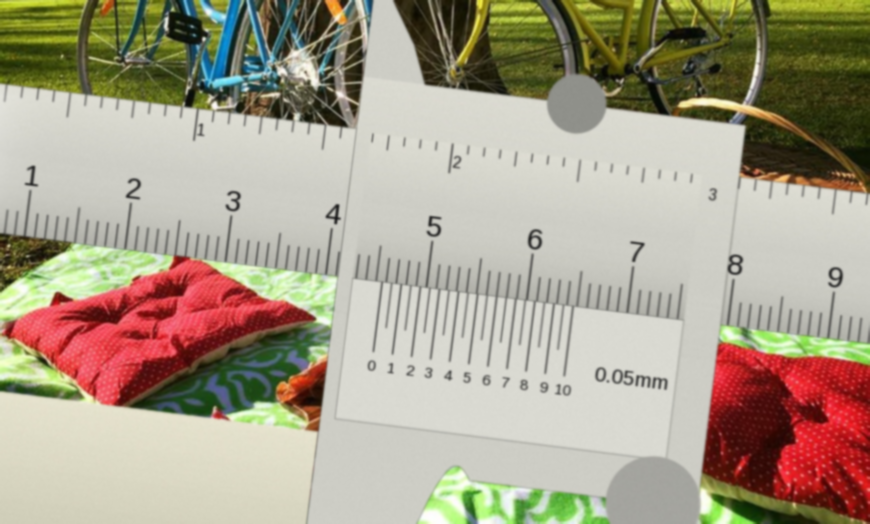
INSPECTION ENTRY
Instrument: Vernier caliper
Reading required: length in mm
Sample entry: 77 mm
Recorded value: 45.6 mm
